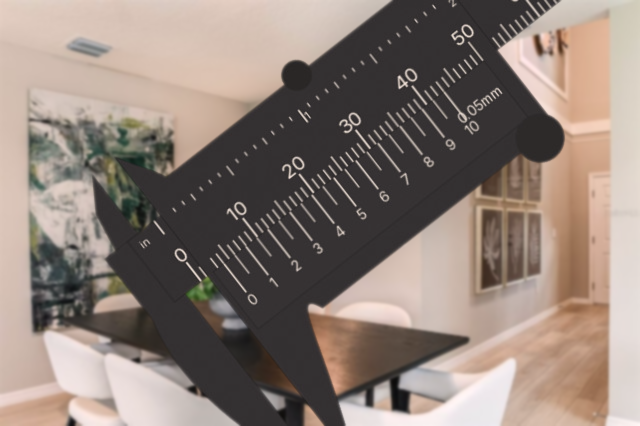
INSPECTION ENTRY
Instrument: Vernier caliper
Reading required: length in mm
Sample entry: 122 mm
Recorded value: 4.0 mm
